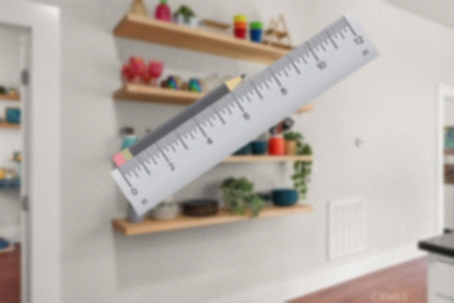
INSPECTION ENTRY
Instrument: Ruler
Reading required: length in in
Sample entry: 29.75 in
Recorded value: 7 in
